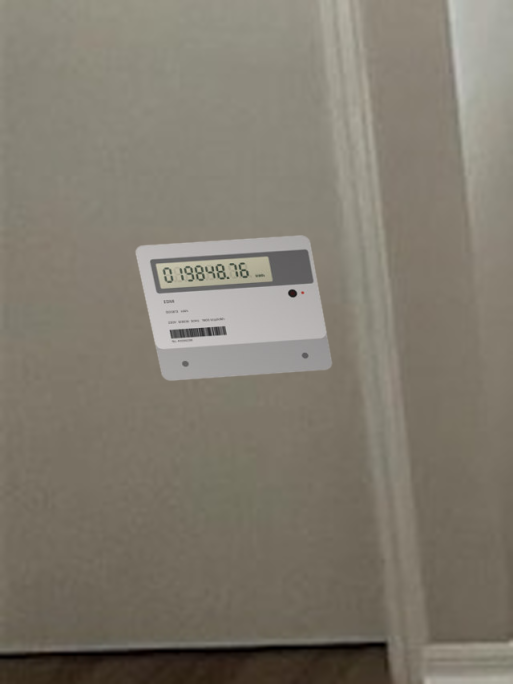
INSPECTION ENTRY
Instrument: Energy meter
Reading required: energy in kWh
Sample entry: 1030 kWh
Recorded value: 19848.76 kWh
